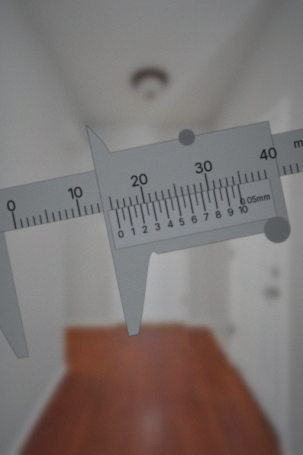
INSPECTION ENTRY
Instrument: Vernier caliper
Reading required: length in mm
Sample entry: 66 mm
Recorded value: 15.6 mm
